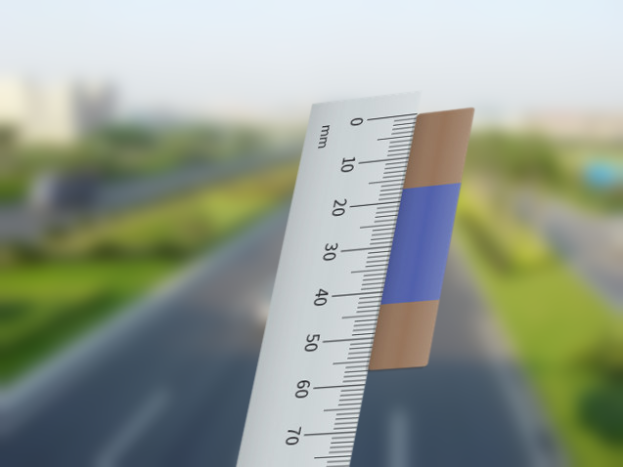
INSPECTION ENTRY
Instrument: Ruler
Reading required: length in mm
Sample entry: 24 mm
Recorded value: 57 mm
